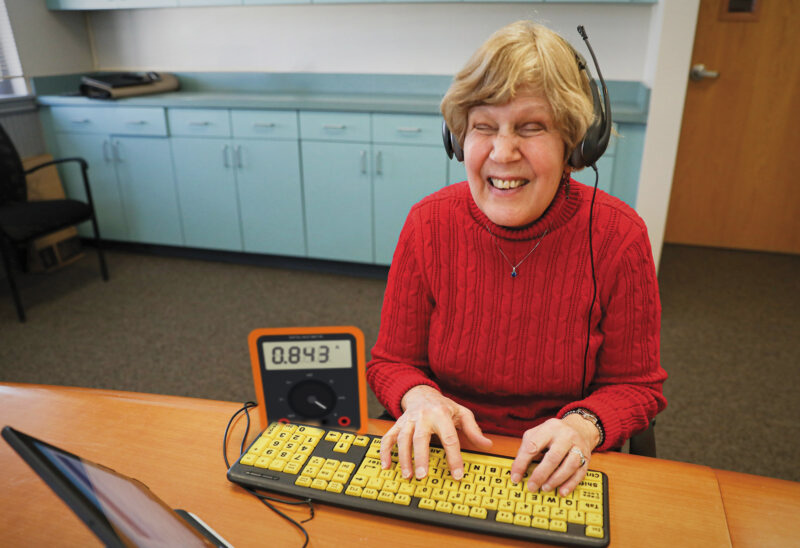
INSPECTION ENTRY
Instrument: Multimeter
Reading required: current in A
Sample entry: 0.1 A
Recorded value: 0.843 A
